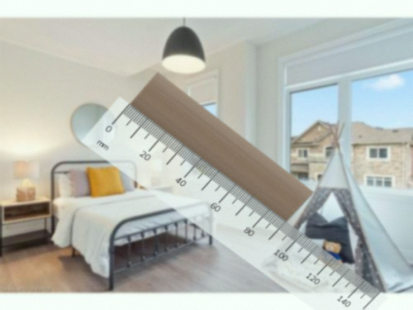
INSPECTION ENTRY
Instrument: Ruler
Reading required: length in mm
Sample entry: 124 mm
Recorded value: 90 mm
